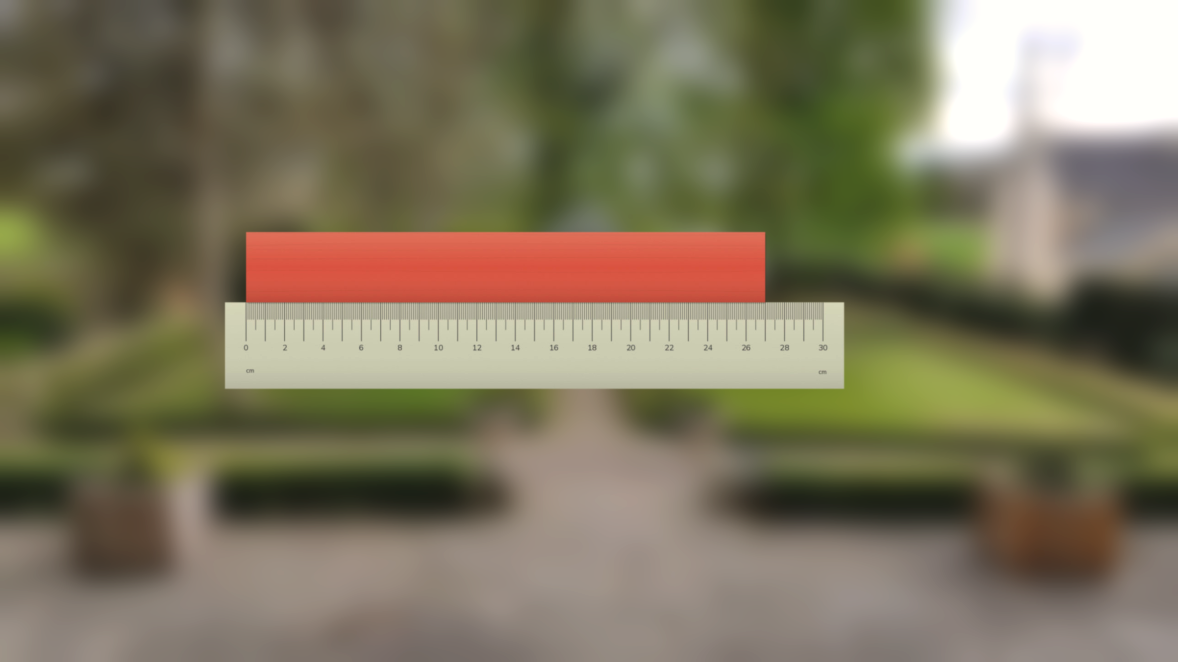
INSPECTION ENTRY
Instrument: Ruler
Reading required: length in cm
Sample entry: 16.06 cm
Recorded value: 27 cm
